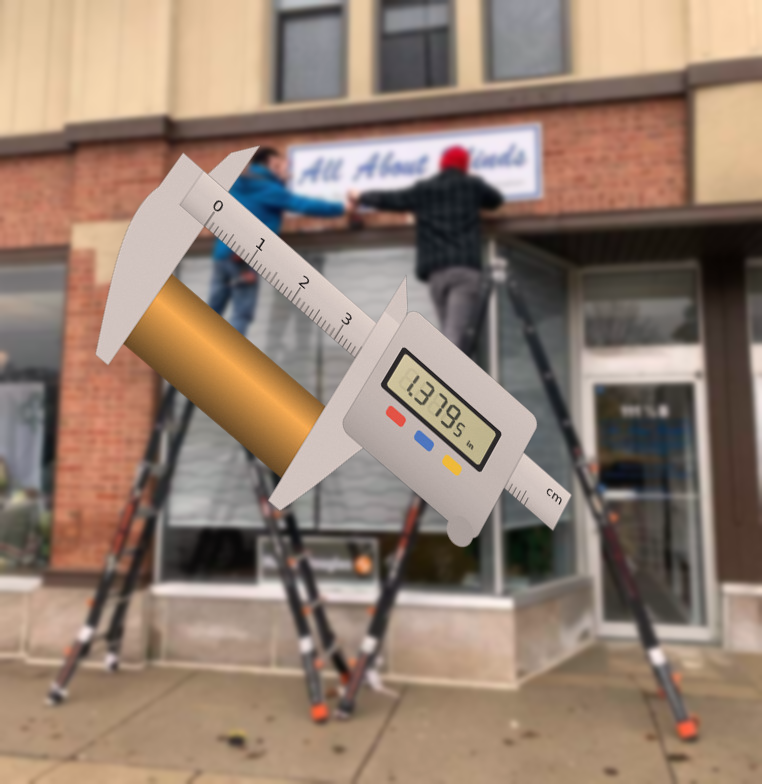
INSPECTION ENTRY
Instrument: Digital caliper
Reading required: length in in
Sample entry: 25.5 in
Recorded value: 1.3795 in
